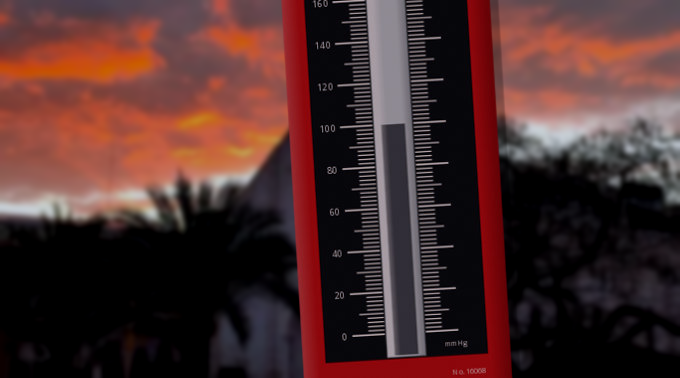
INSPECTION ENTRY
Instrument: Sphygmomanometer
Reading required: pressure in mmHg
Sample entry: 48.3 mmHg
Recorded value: 100 mmHg
